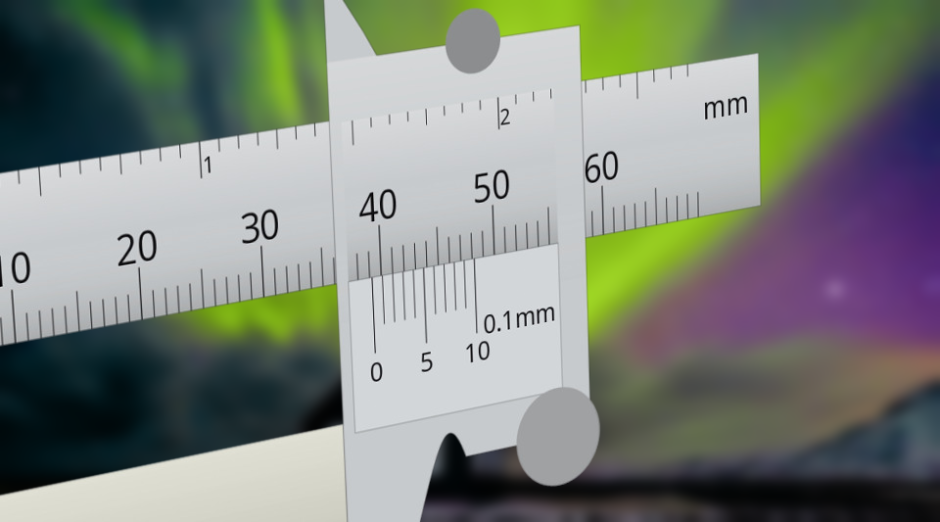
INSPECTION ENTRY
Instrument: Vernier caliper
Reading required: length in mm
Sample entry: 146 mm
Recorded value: 39.2 mm
